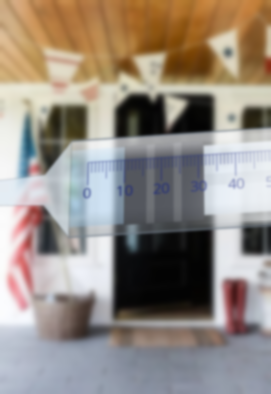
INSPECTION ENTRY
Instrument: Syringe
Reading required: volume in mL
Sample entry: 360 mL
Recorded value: 10 mL
